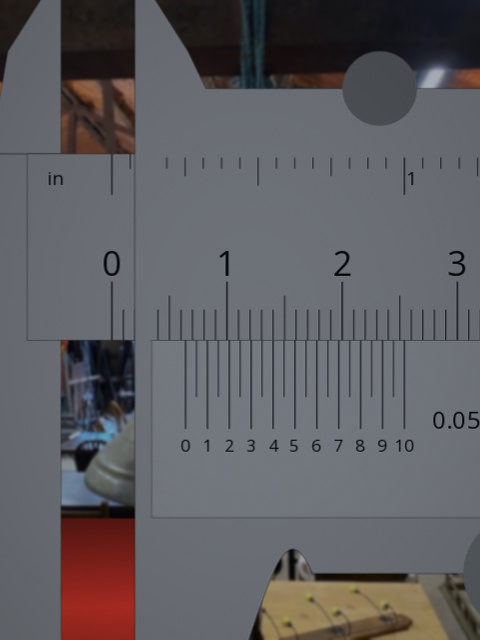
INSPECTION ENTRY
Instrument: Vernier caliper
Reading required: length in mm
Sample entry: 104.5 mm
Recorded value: 6.4 mm
